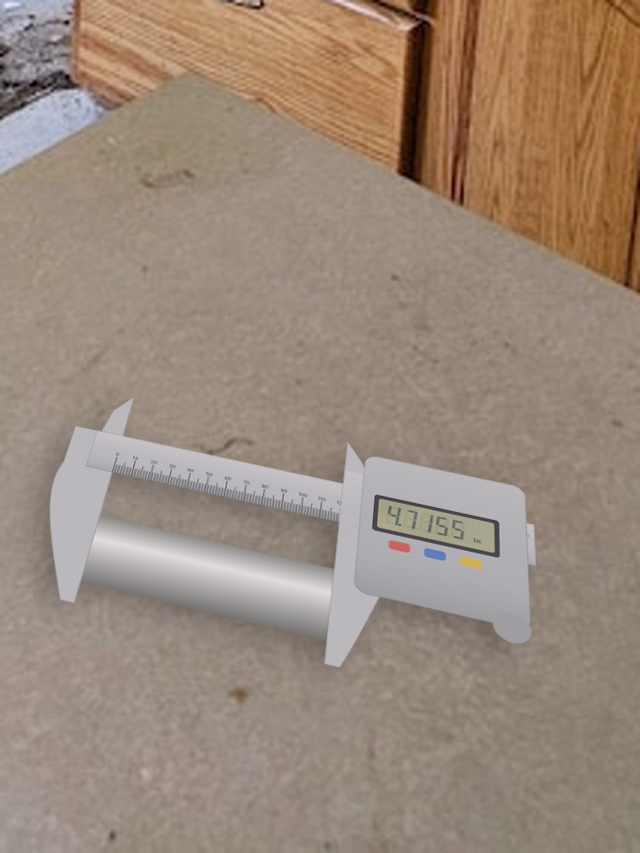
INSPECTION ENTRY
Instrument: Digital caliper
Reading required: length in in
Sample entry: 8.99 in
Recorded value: 4.7155 in
